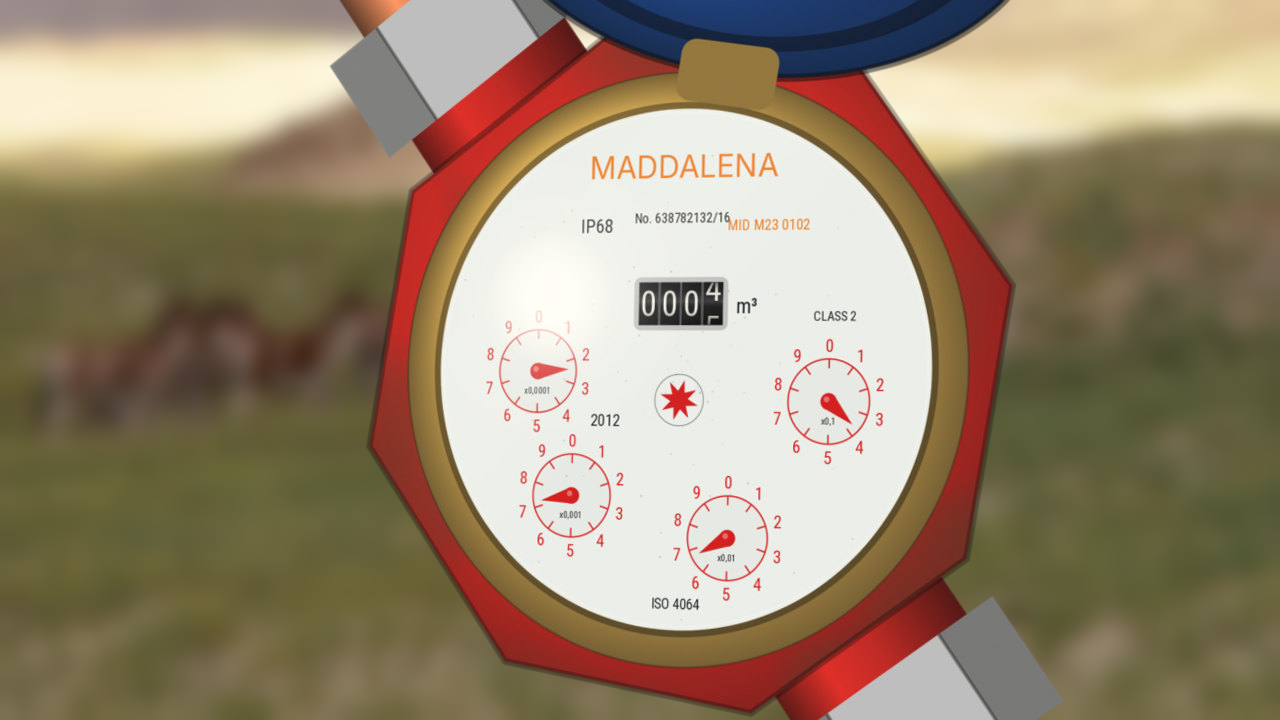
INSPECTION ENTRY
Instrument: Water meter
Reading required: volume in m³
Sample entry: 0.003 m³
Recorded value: 4.3672 m³
